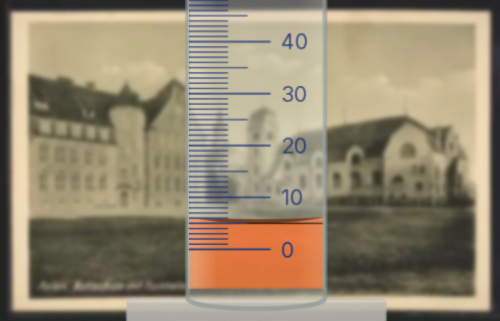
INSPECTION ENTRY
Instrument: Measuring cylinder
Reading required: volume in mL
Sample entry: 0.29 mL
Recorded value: 5 mL
